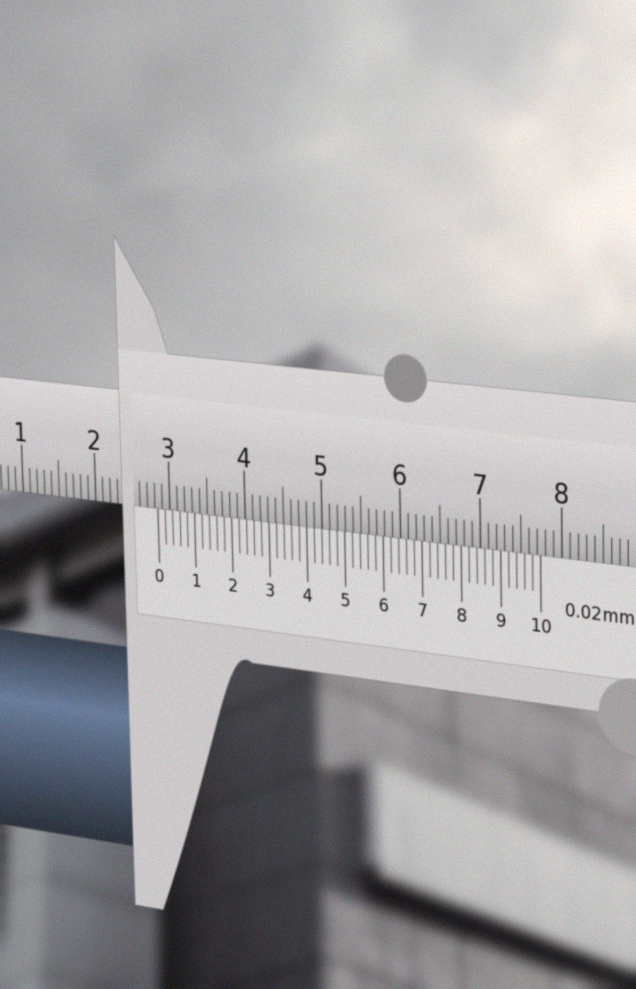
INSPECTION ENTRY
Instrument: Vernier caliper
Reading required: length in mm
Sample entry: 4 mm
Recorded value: 28.4 mm
